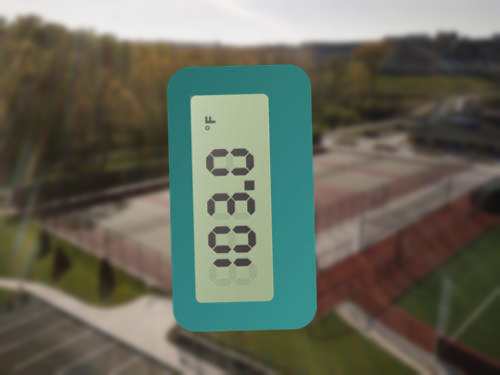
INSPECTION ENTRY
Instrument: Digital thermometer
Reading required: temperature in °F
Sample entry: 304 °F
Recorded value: 103.0 °F
